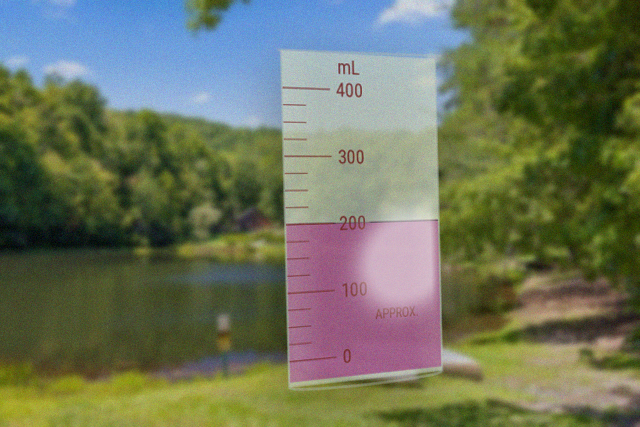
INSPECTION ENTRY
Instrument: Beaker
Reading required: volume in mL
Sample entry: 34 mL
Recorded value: 200 mL
